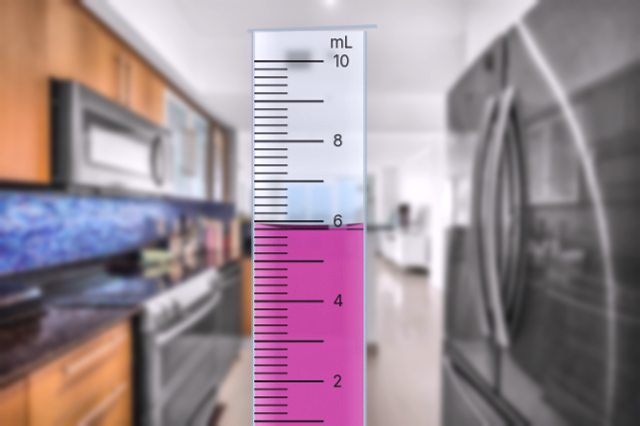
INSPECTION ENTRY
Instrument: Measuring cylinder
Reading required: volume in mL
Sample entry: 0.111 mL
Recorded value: 5.8 mL
